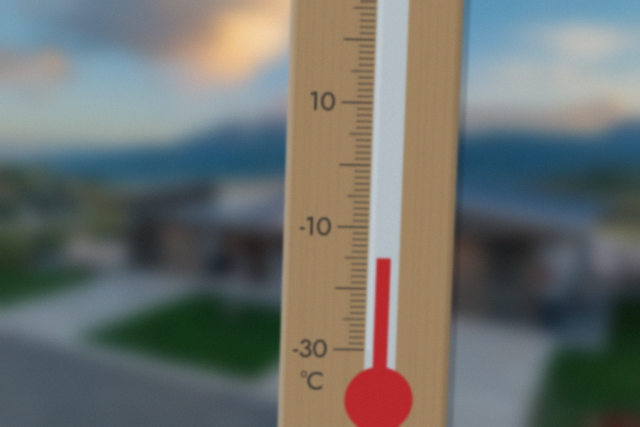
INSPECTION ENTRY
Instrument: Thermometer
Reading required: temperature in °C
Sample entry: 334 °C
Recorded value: -15 °C
